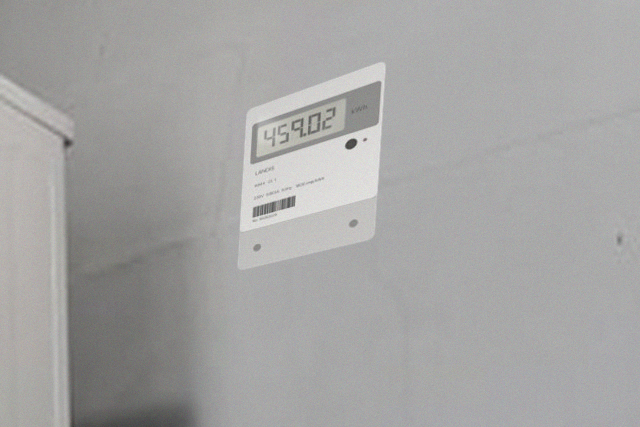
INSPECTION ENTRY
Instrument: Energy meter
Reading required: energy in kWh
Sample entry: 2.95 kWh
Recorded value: 459.02 kWh
